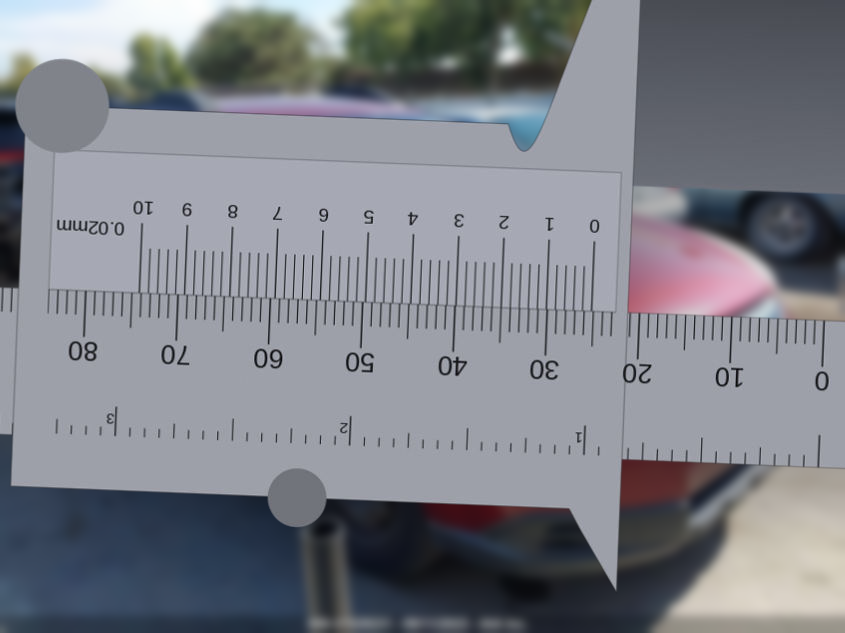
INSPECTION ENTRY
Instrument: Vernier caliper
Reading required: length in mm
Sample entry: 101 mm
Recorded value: 25.2 mm
